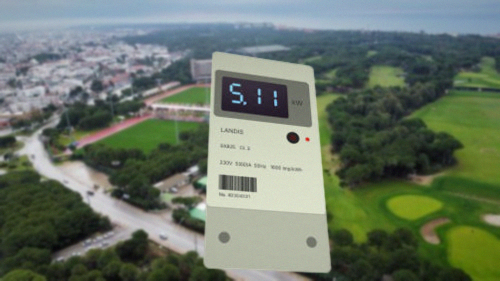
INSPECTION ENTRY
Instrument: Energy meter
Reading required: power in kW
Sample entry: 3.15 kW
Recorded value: 5.11 kW
